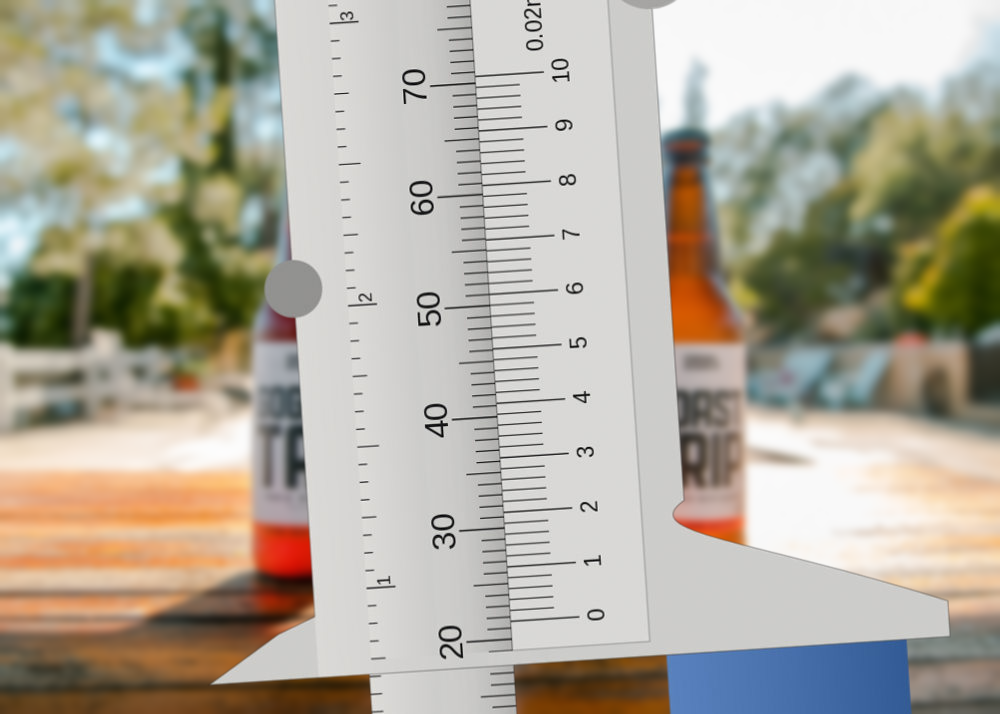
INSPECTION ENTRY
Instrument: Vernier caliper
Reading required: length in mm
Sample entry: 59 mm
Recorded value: 21.6 mm
